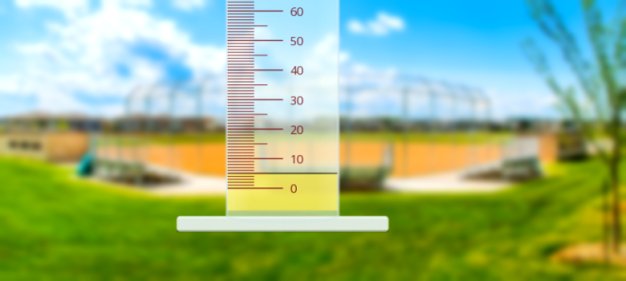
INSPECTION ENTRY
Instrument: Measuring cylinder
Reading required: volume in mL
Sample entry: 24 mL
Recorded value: 5 mL
